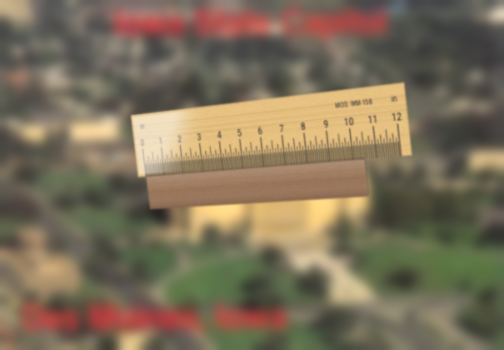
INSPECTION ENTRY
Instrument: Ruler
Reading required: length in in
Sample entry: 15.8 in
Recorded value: 10.5 in
